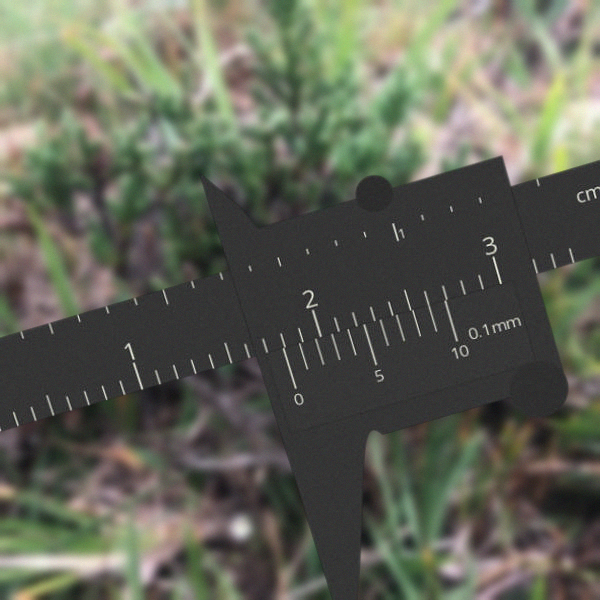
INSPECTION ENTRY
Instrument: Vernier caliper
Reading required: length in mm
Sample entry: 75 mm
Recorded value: 17.9 mm
